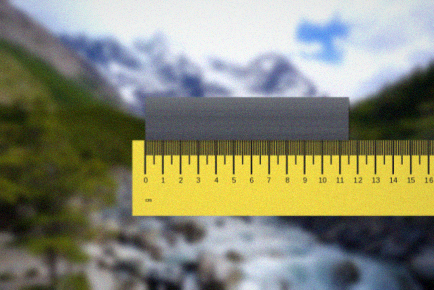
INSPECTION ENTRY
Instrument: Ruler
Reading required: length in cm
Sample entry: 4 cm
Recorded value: 11.5 cm
